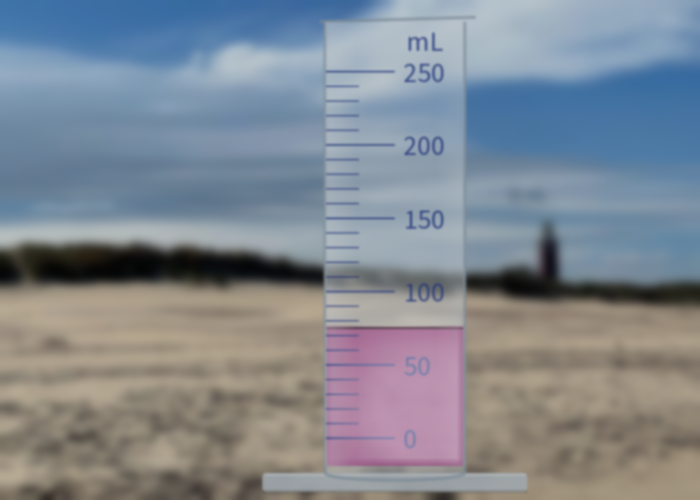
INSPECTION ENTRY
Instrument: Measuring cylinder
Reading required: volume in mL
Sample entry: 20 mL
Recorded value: 75 mL
